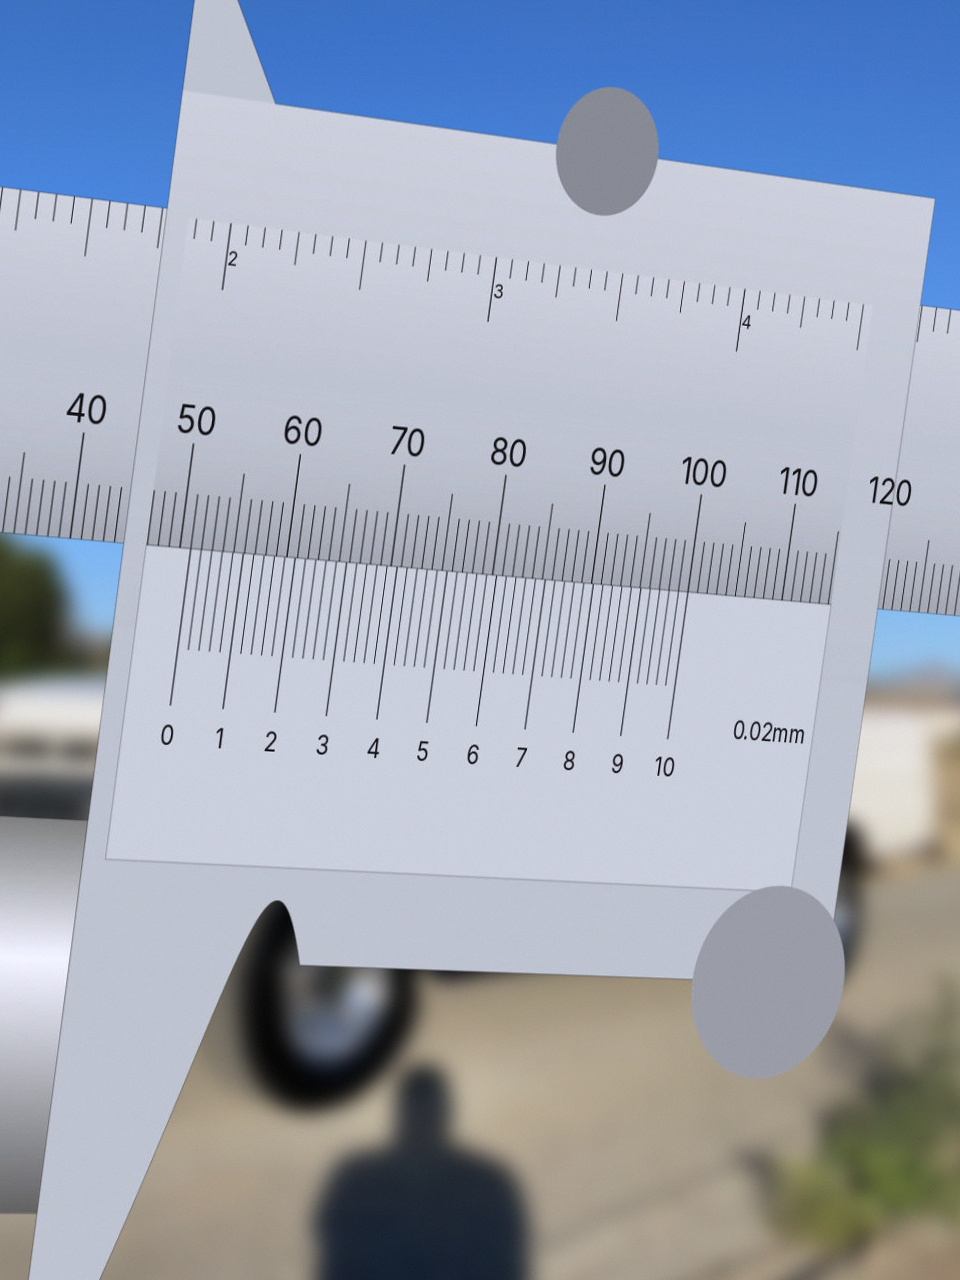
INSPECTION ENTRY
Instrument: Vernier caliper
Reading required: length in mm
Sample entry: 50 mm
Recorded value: 51.0 mm
